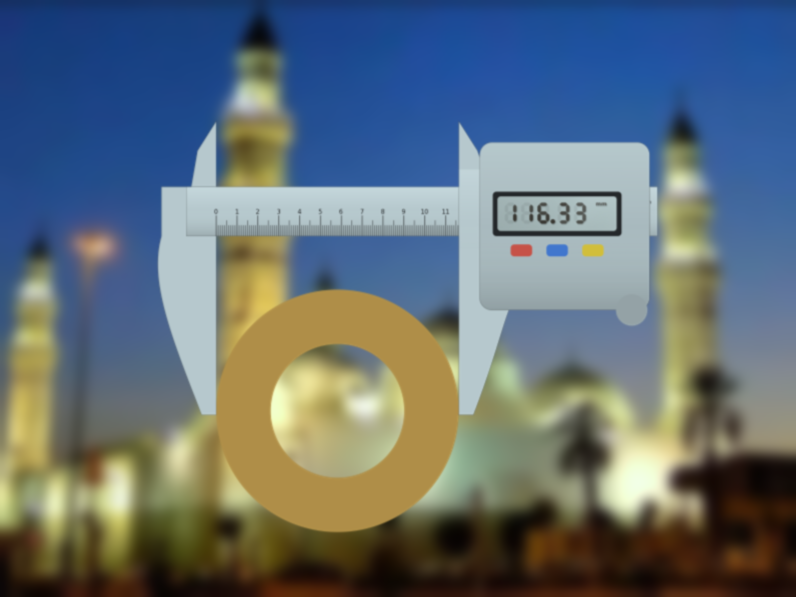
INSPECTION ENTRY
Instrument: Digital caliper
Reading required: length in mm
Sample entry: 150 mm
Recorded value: 116.33 mm
